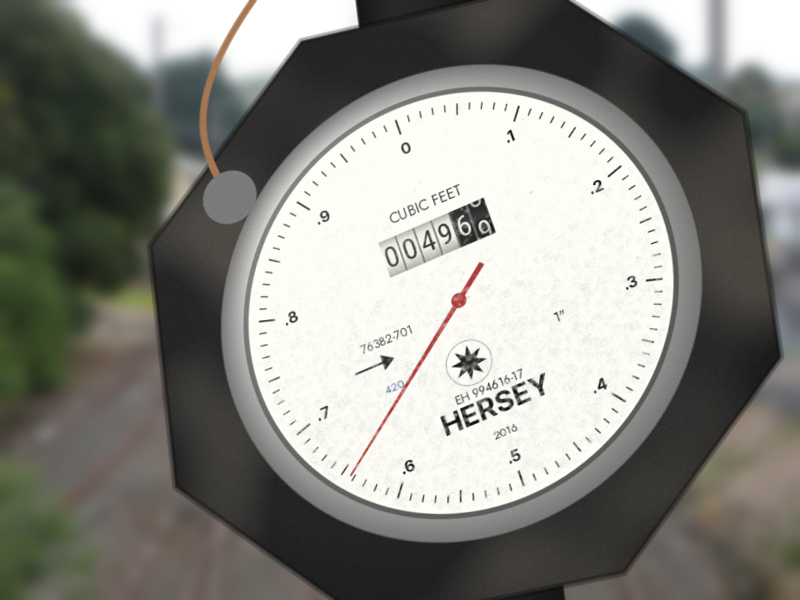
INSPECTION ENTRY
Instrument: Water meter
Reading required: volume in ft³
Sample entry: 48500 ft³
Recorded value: 4968.64 ft³
